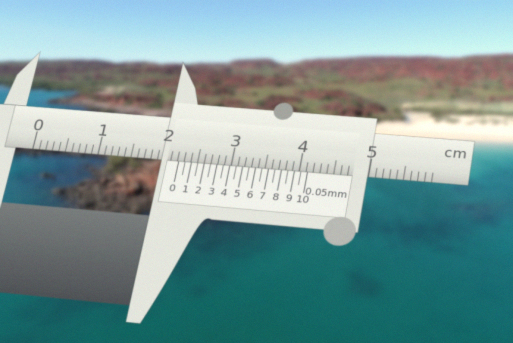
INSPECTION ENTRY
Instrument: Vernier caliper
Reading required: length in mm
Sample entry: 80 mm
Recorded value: 22.2 mm
